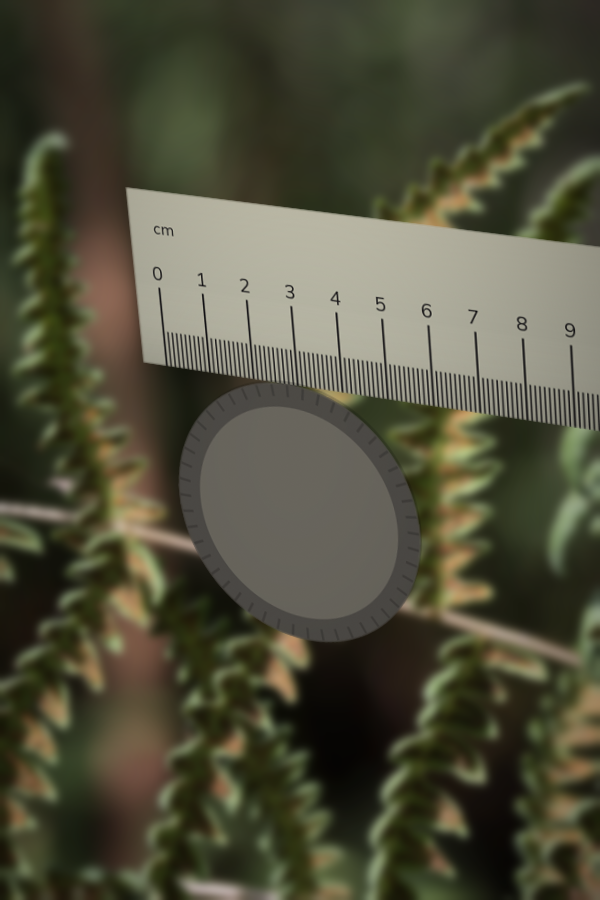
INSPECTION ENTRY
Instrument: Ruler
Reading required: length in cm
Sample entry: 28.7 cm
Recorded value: 5.5 cm
